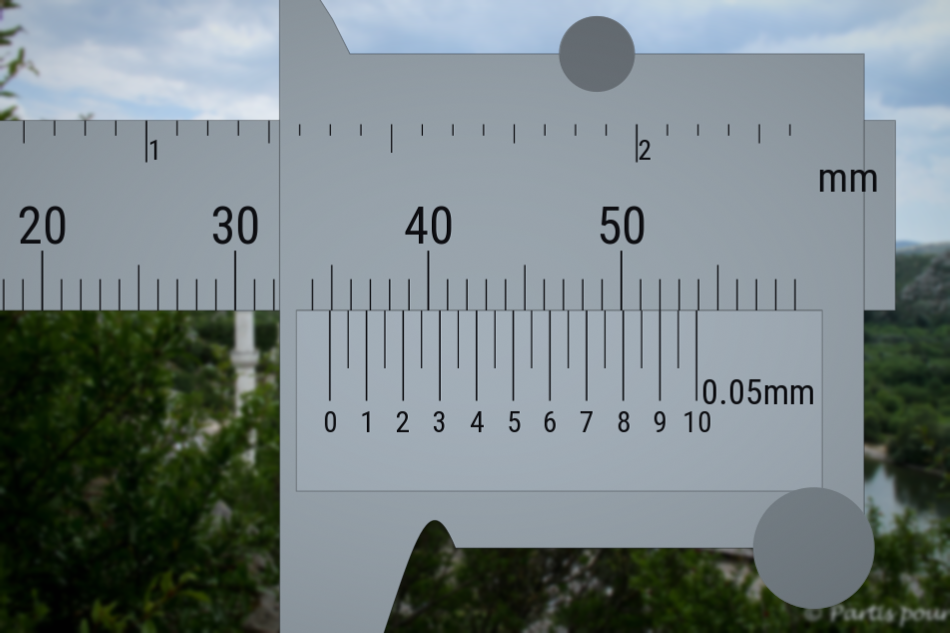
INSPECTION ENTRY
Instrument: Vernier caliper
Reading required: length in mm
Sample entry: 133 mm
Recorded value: 34.9 mm
